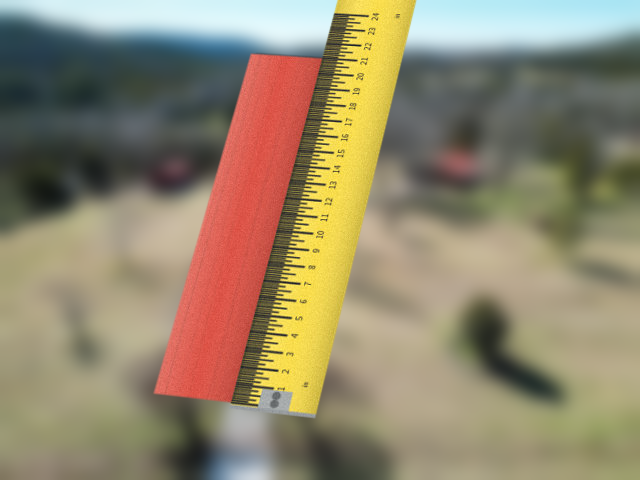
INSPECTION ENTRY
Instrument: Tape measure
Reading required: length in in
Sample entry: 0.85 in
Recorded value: 21 in
